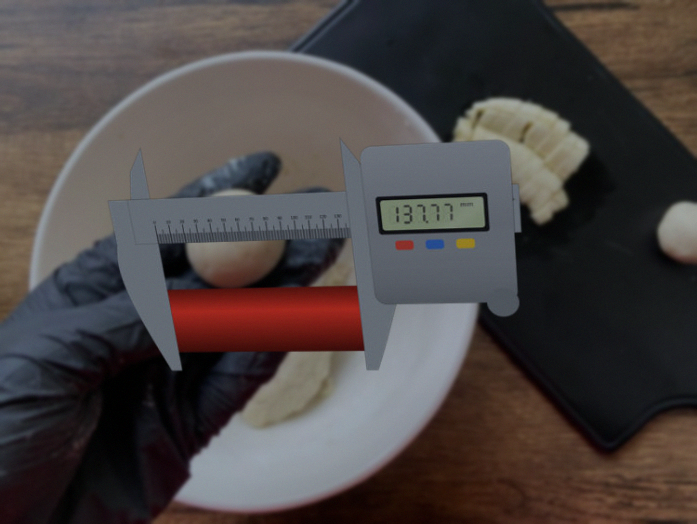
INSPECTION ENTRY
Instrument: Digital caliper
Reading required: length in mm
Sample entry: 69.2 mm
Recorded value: 137.77 mm
